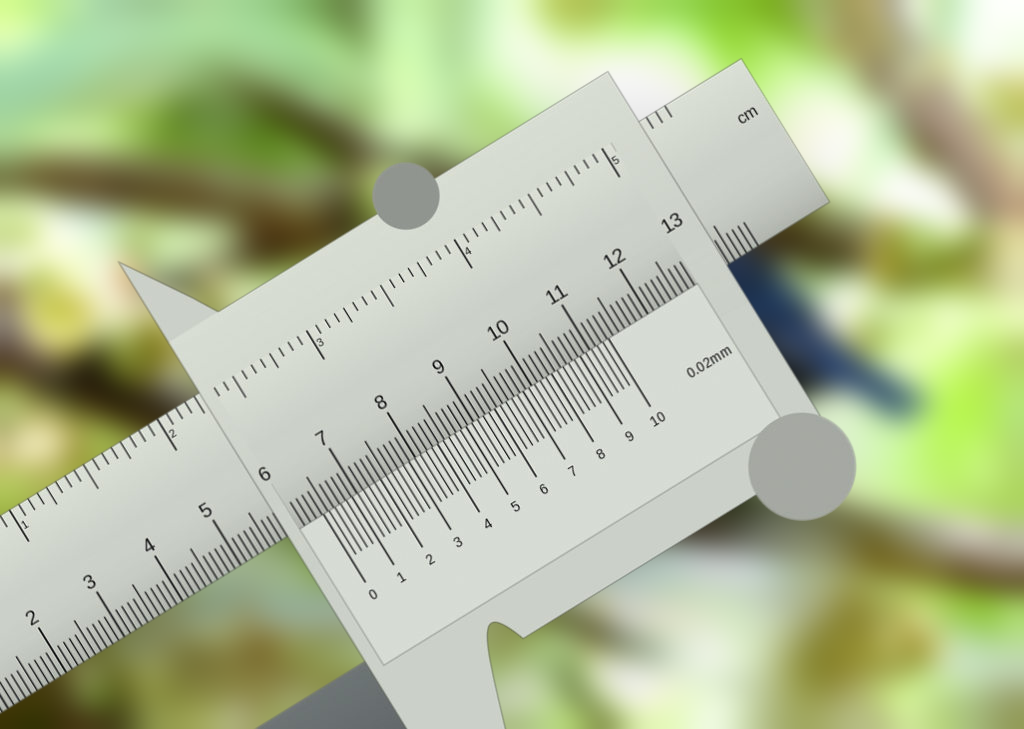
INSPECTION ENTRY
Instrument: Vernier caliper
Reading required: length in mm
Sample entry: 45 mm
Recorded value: 64.2 mm
